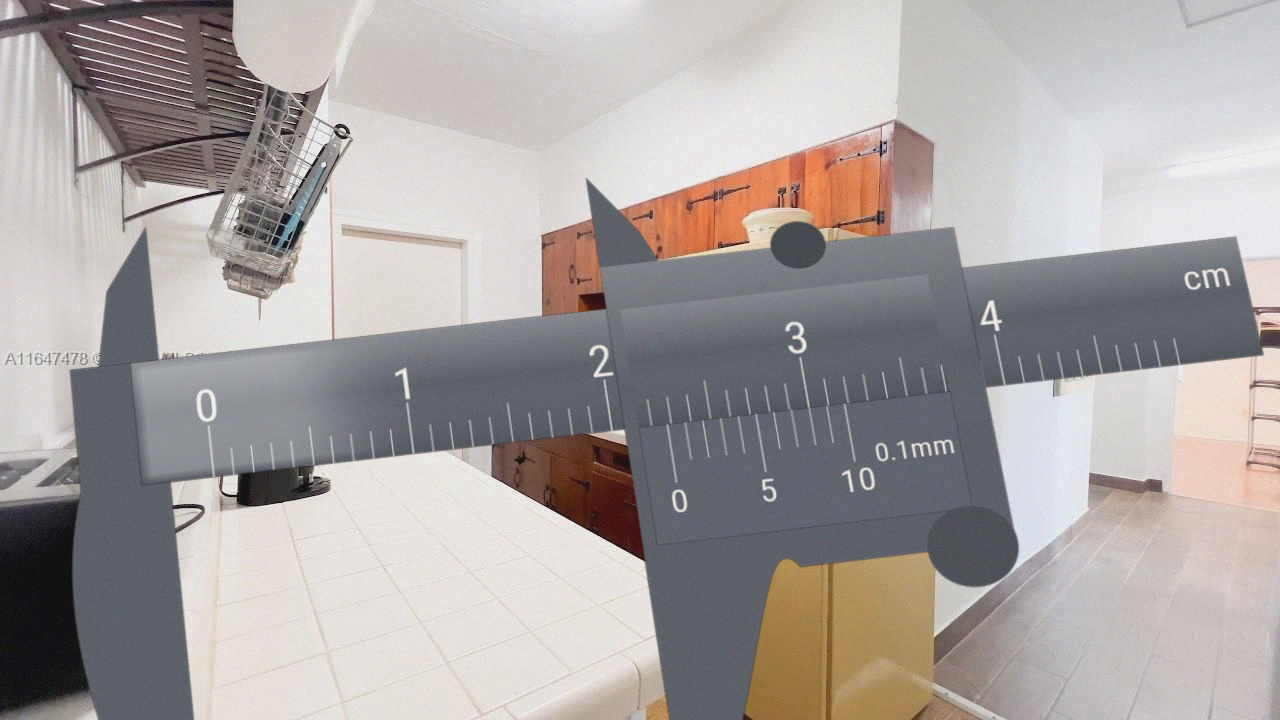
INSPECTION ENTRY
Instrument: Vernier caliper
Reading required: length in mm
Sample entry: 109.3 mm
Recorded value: 22.8 mm
